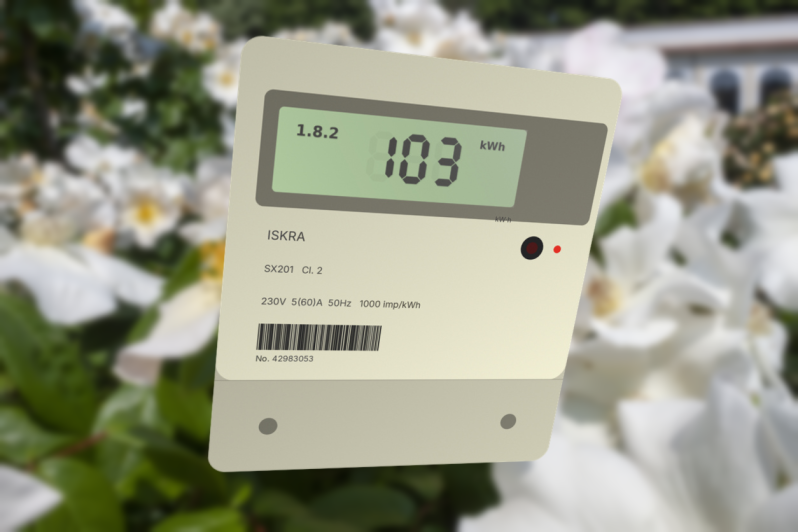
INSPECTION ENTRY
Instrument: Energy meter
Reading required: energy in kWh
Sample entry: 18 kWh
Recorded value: 103 kWh
